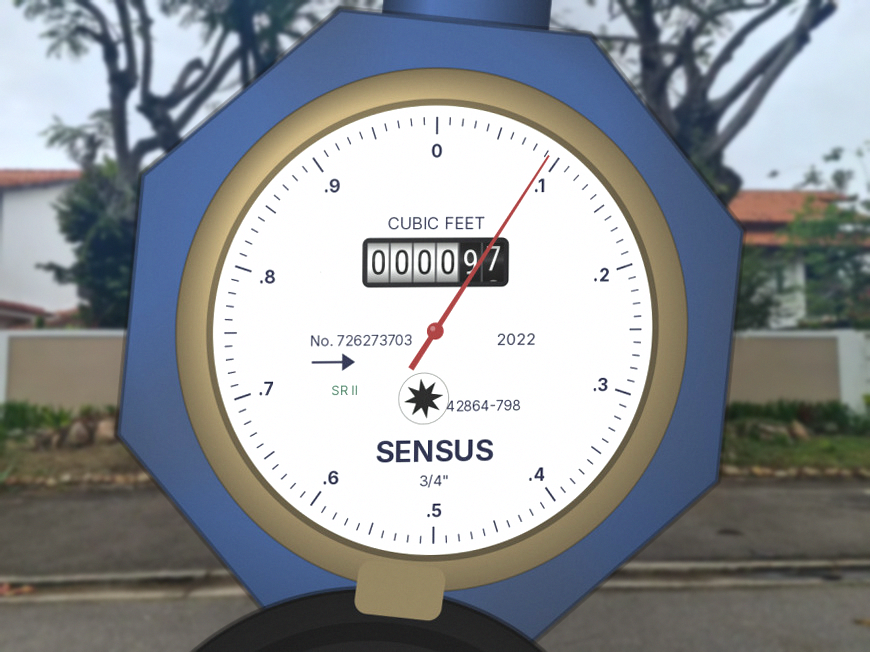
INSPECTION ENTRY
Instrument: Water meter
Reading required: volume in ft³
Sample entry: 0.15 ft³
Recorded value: 97.09 ft³
